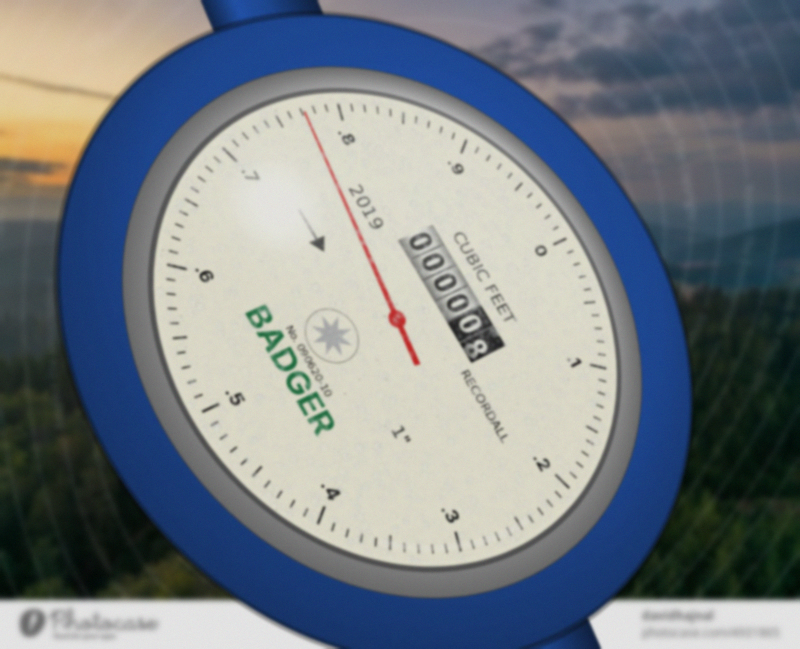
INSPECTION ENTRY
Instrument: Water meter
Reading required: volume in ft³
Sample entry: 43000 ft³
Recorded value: 7.77 ft³
